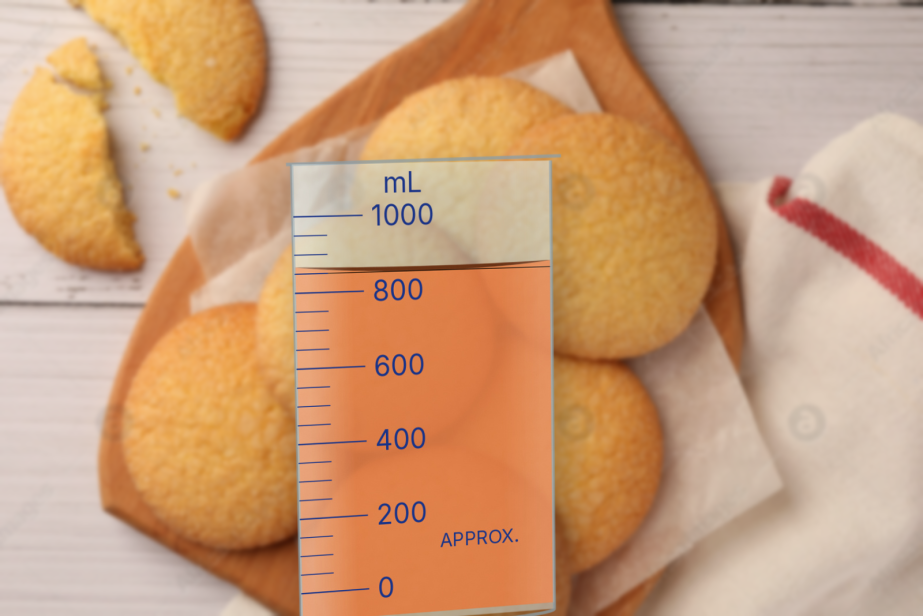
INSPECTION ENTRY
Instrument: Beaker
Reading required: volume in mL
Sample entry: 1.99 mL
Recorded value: 850 mL
